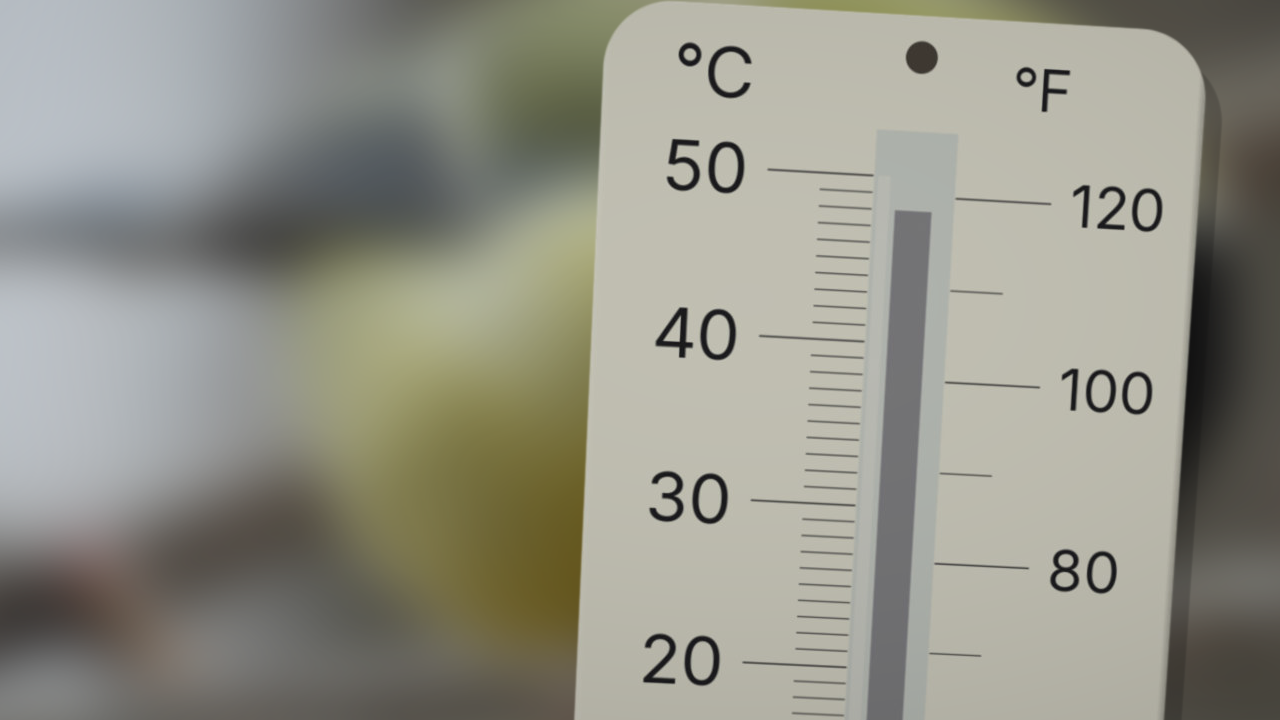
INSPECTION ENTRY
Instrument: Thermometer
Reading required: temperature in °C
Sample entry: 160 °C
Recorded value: 48 °C
